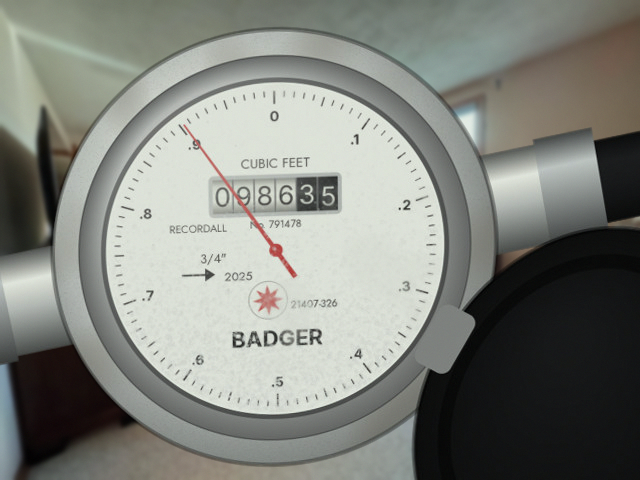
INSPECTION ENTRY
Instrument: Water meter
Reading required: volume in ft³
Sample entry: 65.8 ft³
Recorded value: 98634.90 ft³
